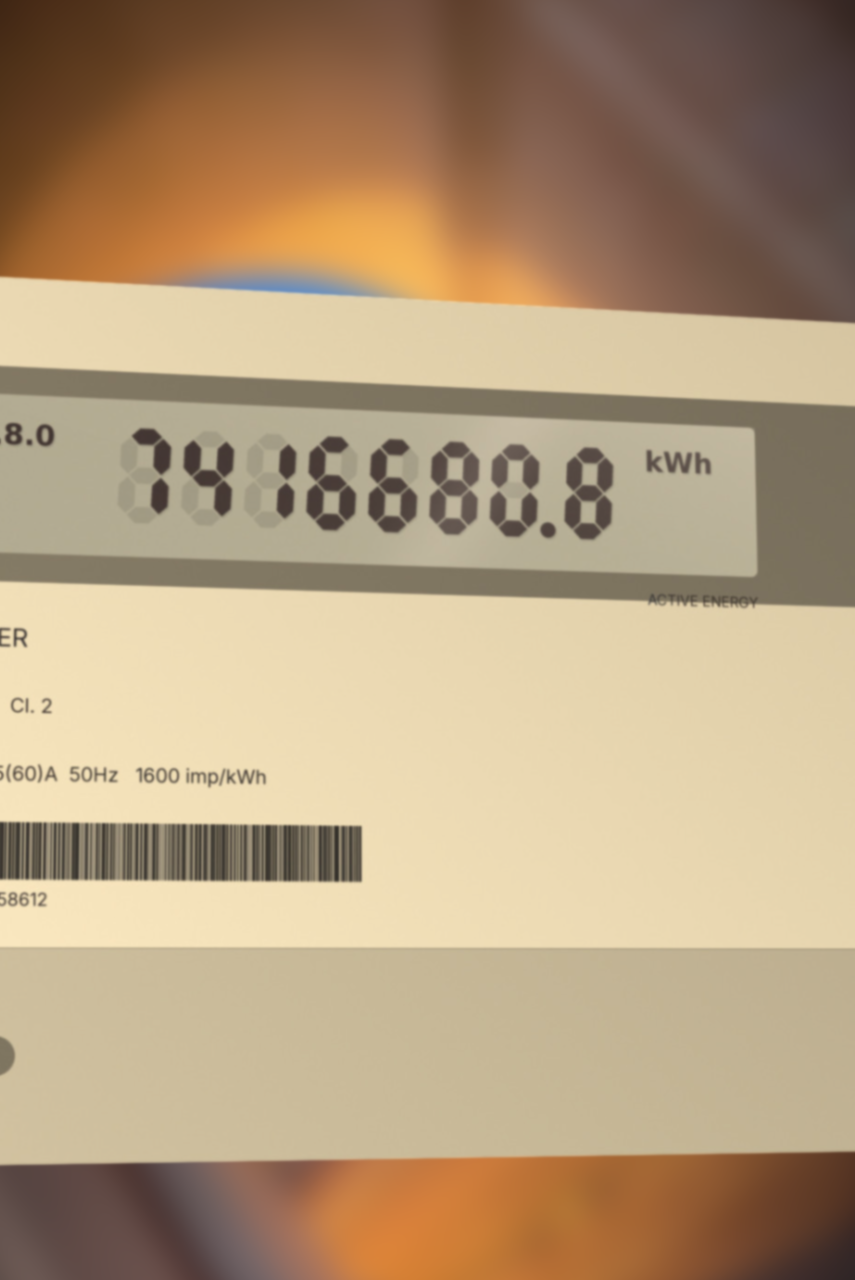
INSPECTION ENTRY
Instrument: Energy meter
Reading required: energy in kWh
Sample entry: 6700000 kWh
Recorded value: 7416680.8 kWh
